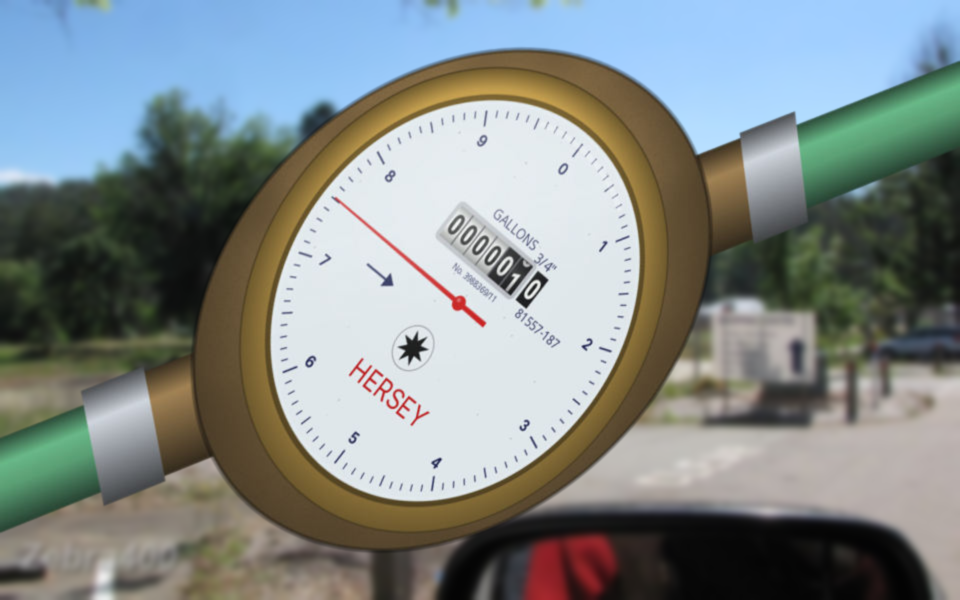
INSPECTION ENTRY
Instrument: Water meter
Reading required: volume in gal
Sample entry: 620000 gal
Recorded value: 7.5 gal
